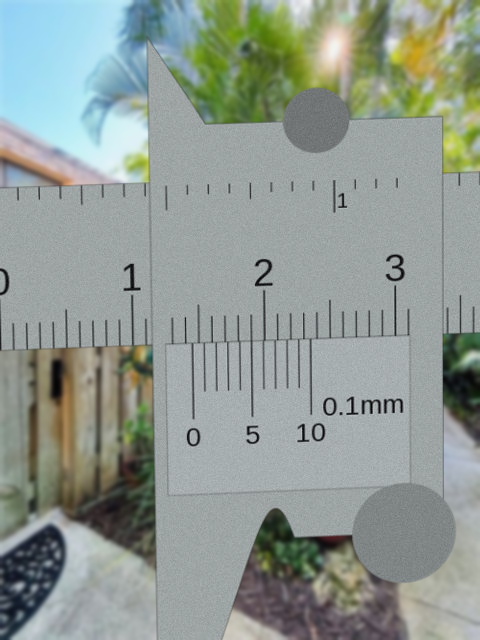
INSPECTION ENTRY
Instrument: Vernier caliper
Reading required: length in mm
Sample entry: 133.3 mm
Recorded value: 14.5 mm
